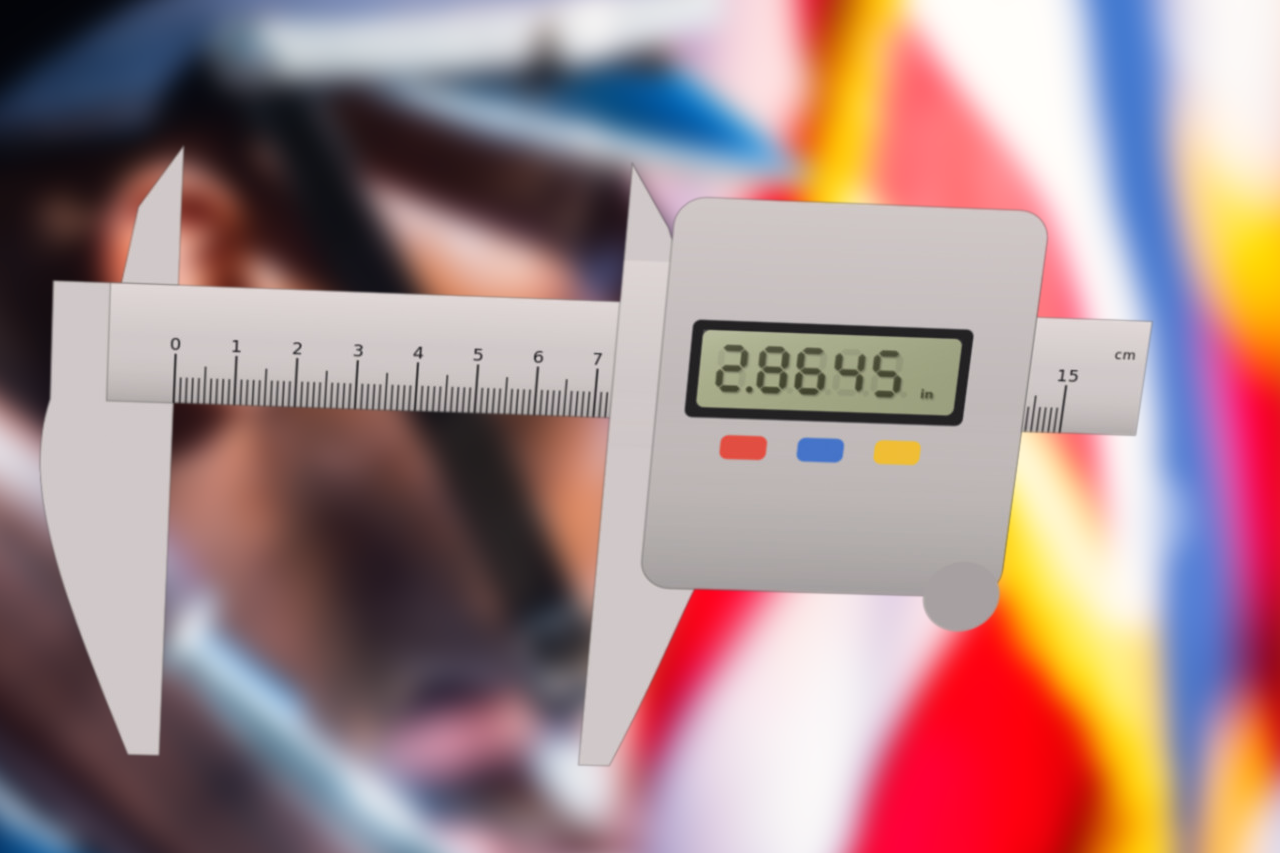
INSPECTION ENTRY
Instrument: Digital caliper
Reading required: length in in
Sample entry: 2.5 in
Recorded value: 2.8645 in
